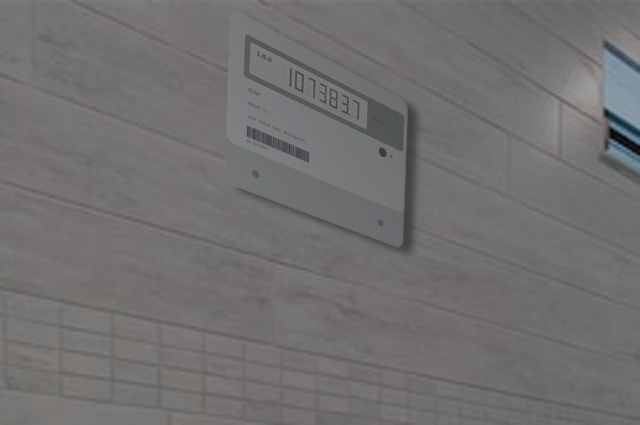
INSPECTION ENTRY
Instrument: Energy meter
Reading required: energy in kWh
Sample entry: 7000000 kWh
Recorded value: 107383.7 kWh
